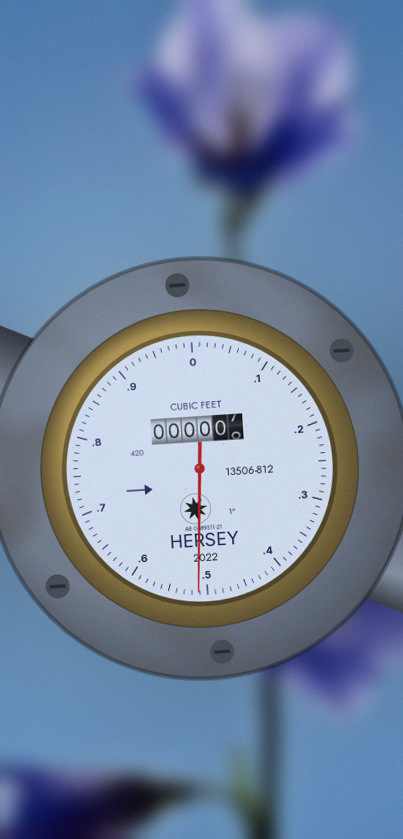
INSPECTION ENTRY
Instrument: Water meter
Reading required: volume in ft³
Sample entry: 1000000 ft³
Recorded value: 7.51 ft³
